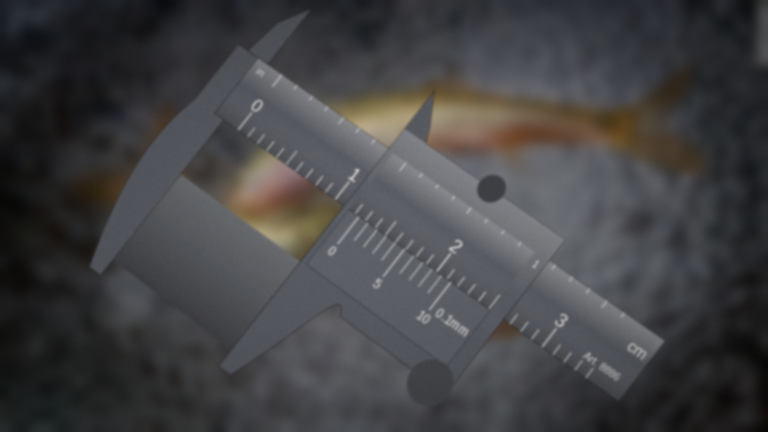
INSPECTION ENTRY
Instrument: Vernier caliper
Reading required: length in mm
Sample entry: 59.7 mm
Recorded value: 12.4 mm
